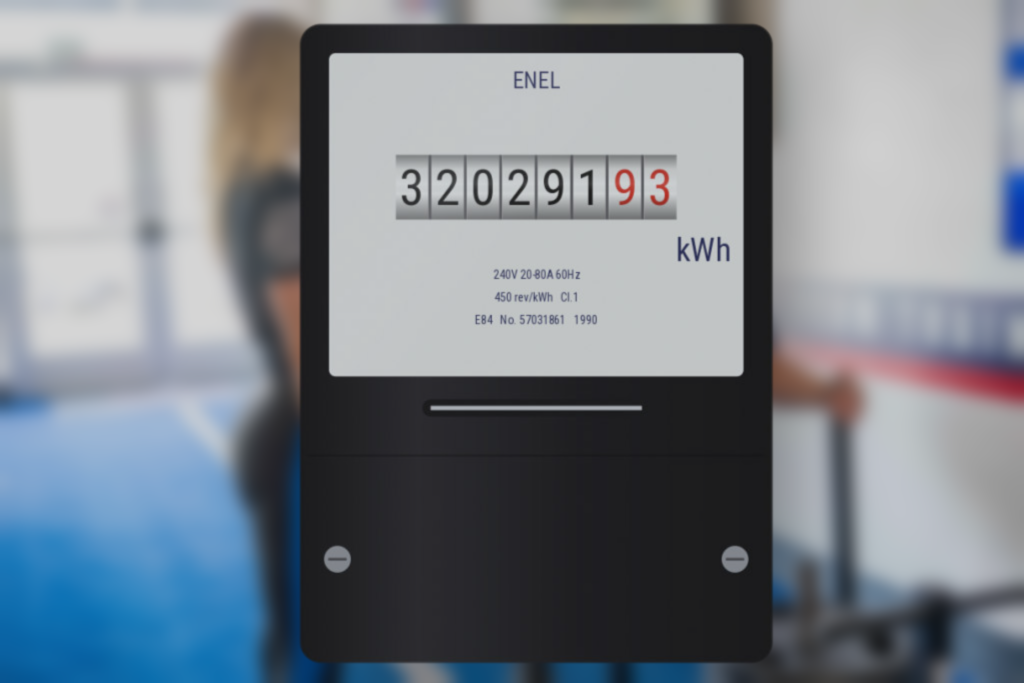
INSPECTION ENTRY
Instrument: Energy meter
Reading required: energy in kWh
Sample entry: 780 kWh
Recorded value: 320291.93 kWh
